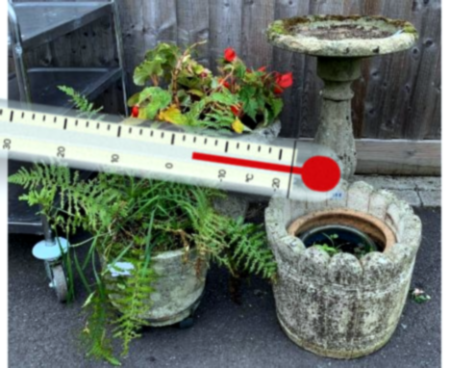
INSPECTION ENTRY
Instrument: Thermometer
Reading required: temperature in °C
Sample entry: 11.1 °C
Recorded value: -4 °C
